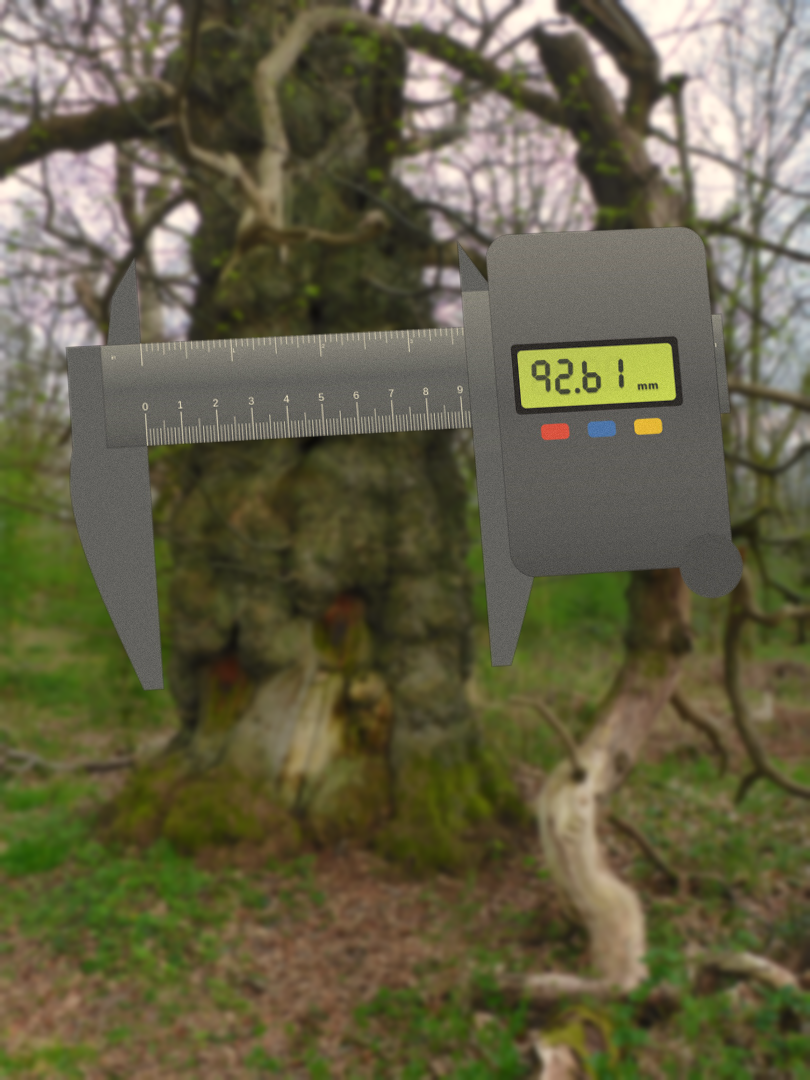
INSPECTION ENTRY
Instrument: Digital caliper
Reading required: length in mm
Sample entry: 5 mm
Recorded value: 92.61 mm
